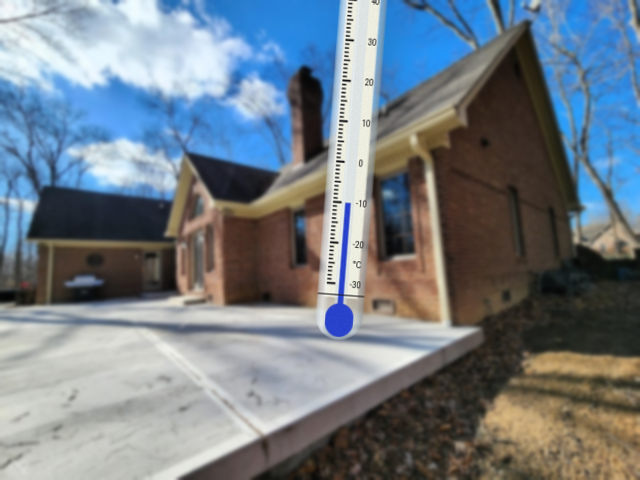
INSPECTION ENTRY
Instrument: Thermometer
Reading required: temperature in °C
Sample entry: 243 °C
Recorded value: -10 °C
